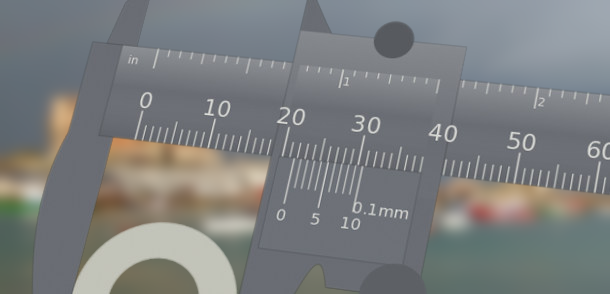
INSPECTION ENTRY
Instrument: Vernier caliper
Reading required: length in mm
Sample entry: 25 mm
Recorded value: 21.6 mm
